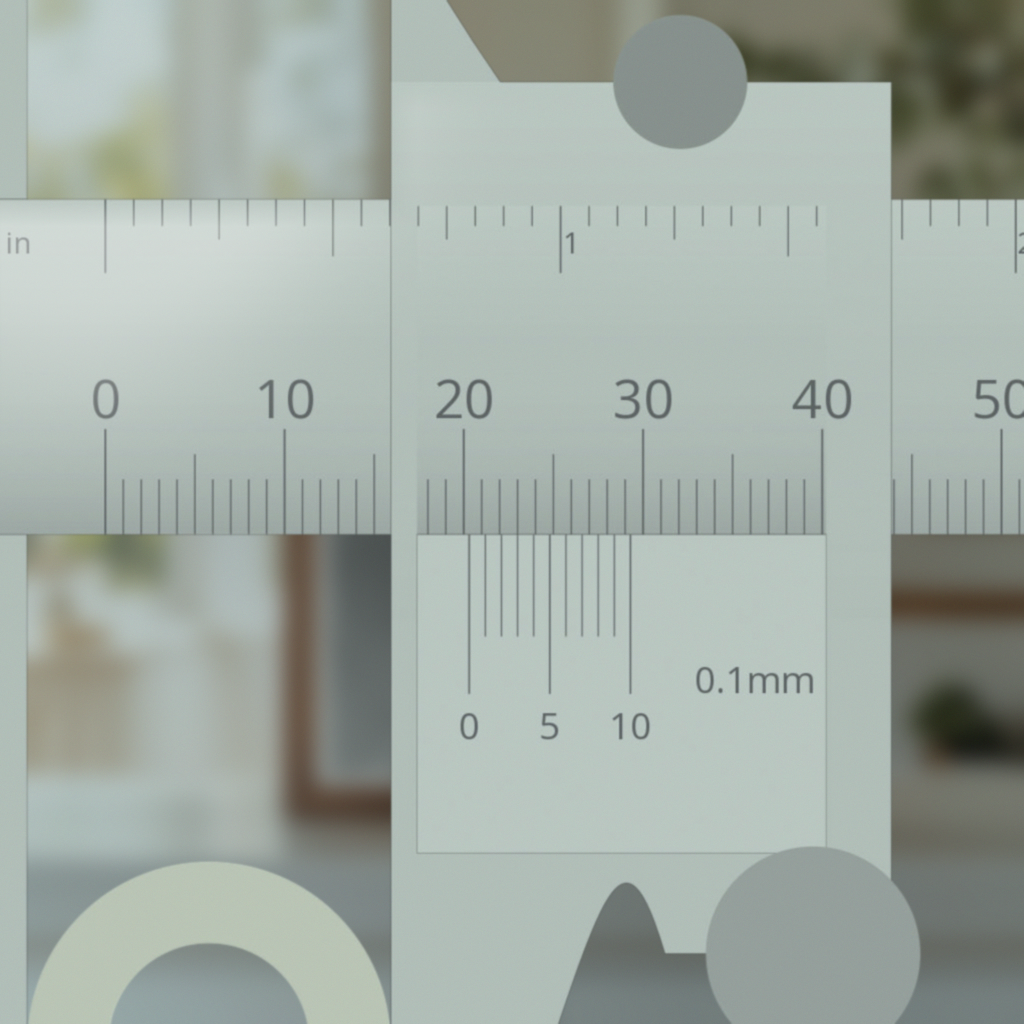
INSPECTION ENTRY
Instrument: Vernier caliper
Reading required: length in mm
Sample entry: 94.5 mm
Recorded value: 20.3 mm
